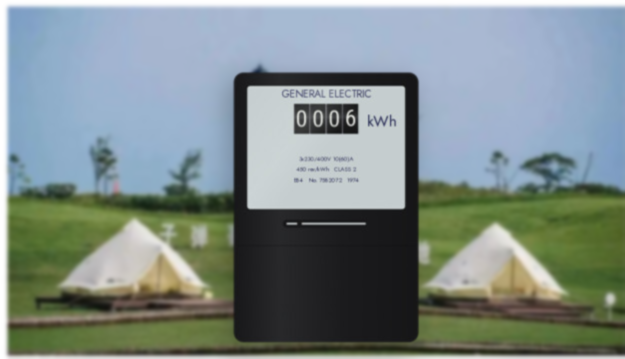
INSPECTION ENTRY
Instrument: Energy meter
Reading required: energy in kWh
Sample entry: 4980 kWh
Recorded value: 6 kWh
